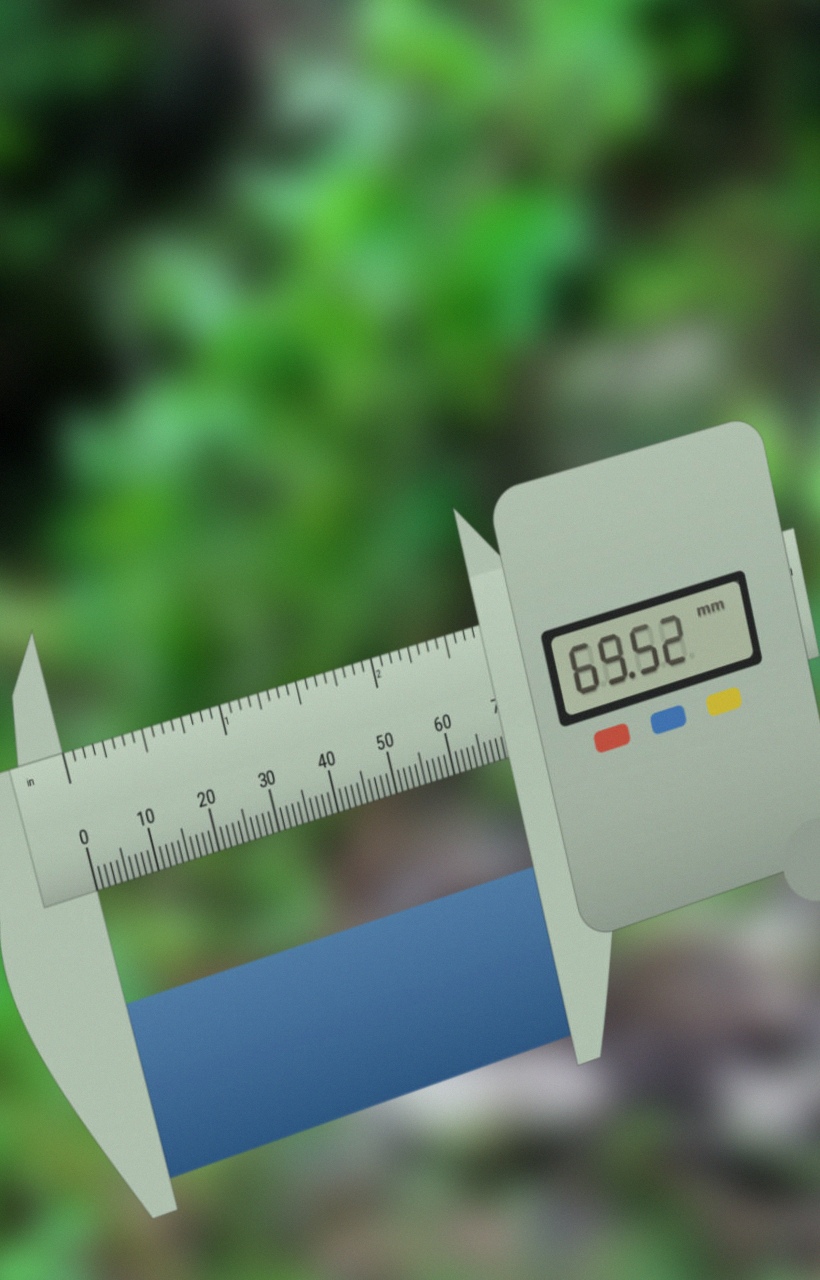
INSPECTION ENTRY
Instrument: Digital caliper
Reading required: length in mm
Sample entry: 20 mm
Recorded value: 69.52 mm
